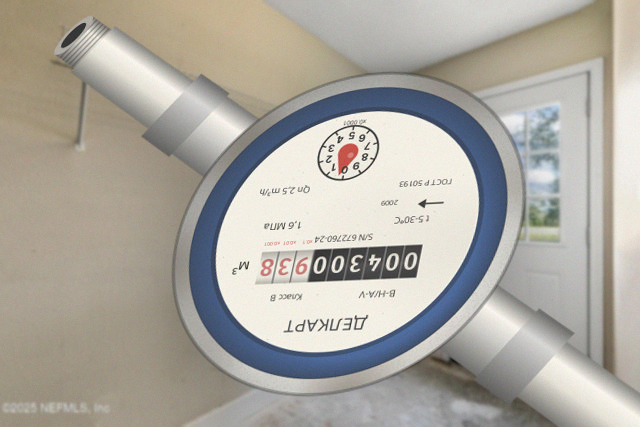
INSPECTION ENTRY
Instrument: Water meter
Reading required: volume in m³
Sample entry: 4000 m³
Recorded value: 4300.9380 m³
